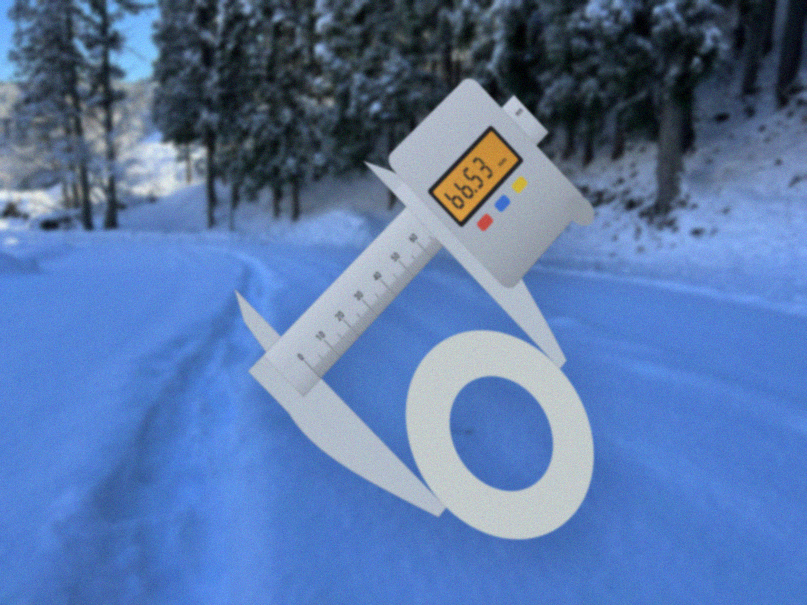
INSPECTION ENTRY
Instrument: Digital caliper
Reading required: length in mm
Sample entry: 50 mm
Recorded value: 66.53 mm
